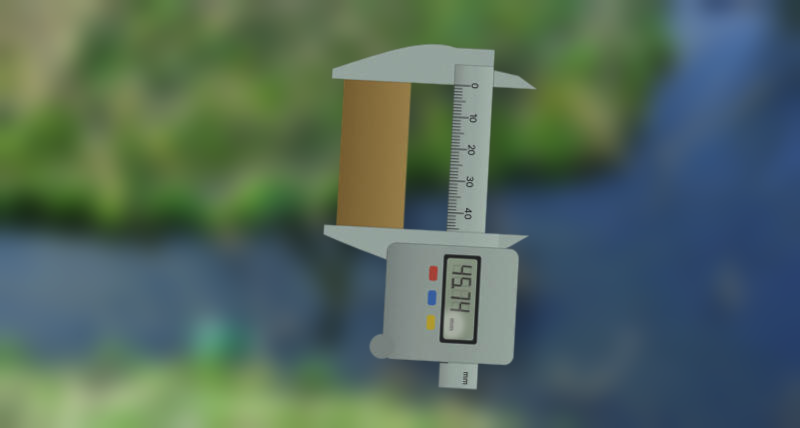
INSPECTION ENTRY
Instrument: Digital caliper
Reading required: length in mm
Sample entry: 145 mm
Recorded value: 45.74 mm
